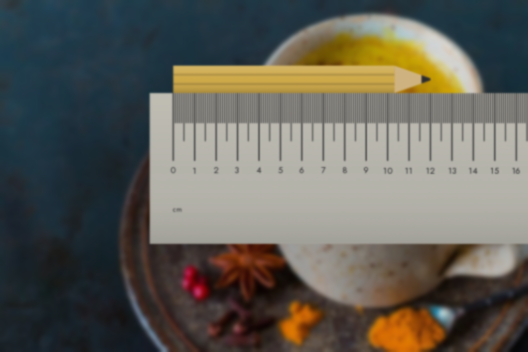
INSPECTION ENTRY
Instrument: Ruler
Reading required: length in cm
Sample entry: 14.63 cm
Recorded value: 12 cm
